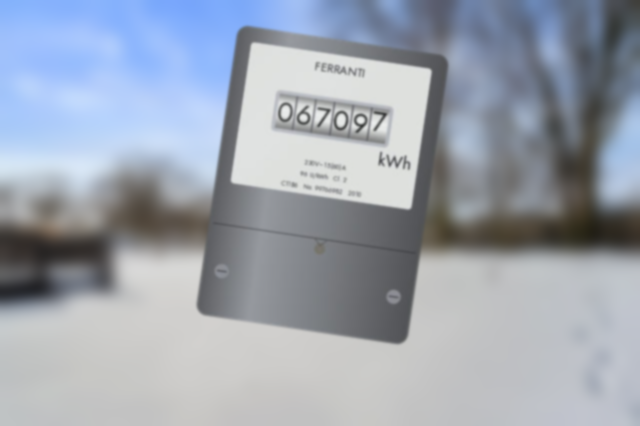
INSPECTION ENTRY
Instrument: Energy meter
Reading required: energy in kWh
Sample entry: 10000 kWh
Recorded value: 67097 kWh
